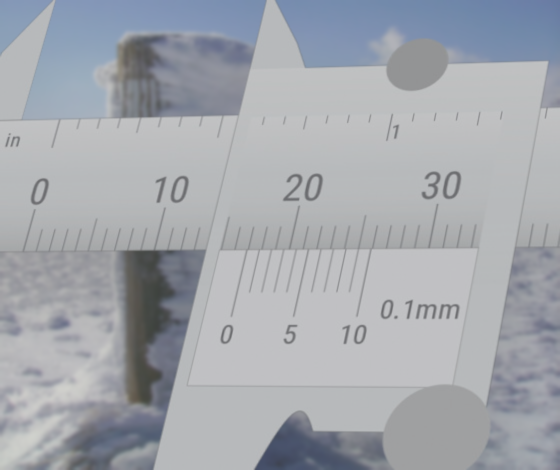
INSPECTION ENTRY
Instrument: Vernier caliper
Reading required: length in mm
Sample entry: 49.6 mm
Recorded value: 16.9 mm
